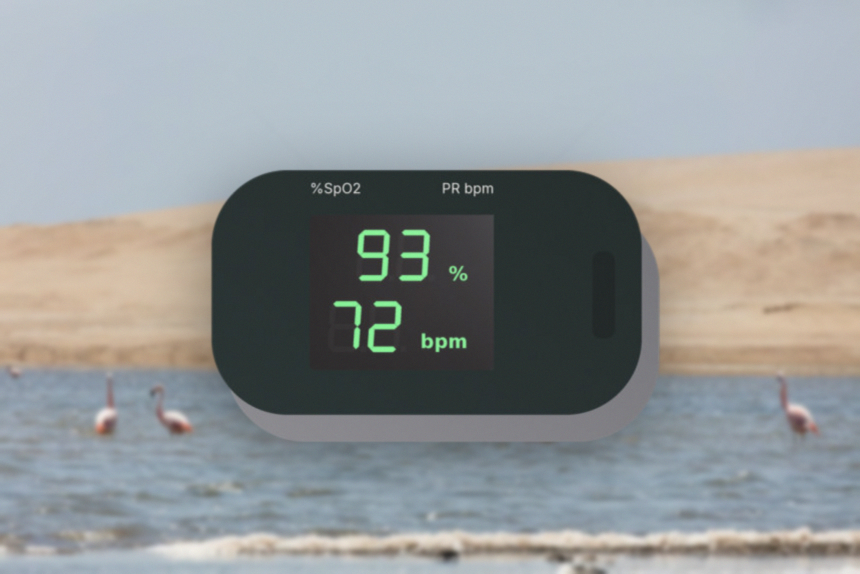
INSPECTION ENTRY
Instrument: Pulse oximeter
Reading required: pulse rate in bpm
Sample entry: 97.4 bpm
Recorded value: 72 bpm
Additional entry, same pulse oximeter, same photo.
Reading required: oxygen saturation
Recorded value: 93 %
